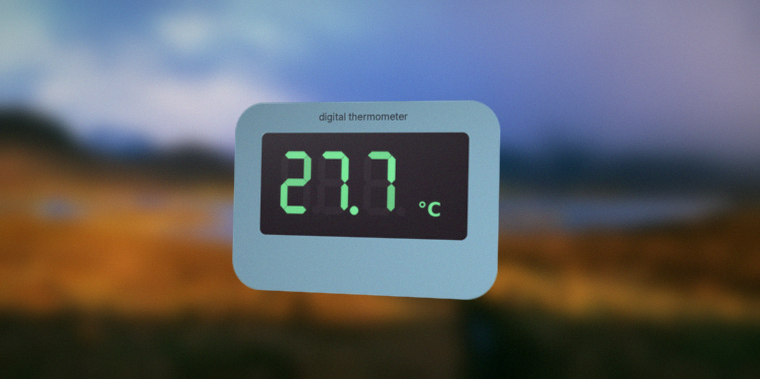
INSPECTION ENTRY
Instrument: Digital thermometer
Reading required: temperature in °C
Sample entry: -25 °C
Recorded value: 27.7 °C
